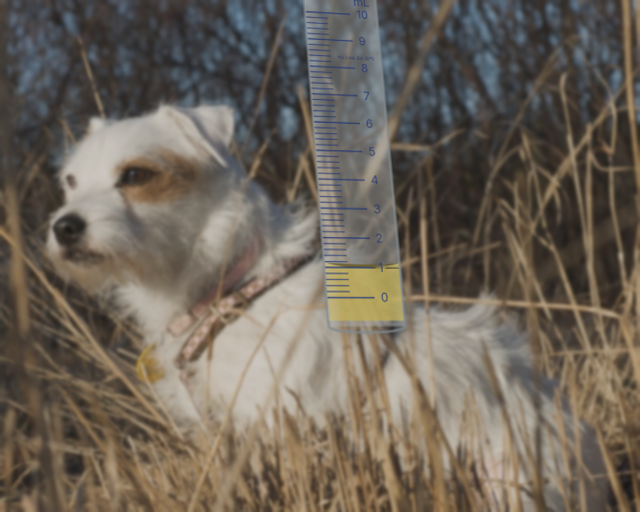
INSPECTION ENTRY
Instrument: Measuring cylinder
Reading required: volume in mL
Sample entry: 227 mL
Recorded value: 1 mL
